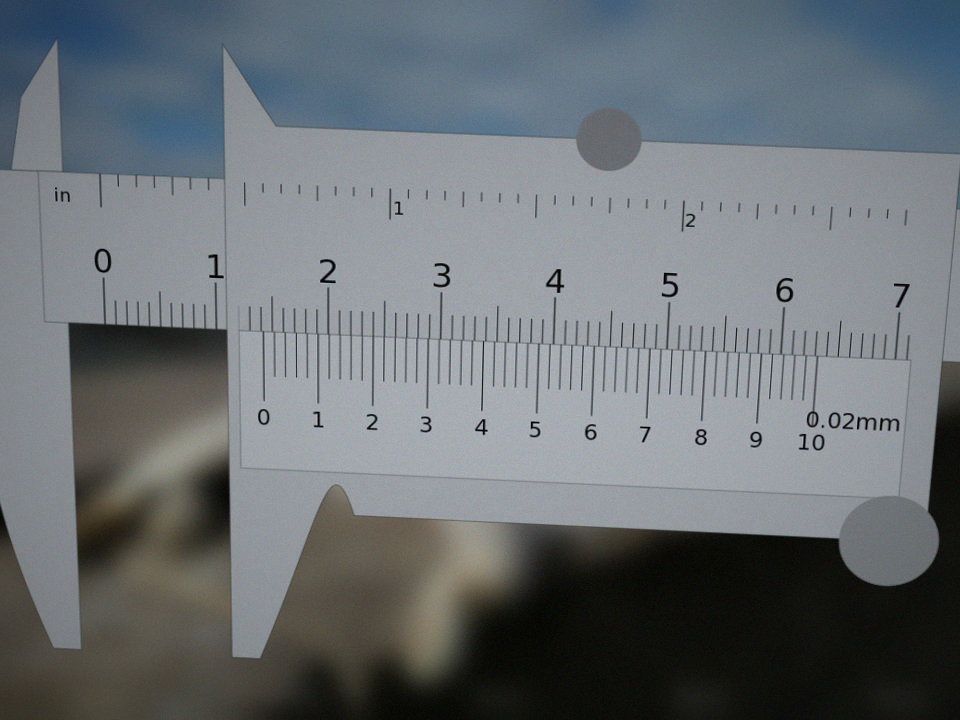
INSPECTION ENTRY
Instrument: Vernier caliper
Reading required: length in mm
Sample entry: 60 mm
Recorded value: 14.2 mm
